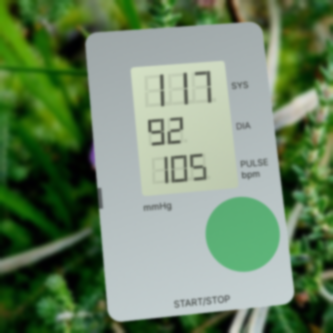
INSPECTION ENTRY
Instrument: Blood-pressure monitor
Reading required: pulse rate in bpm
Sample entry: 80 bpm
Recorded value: 105 bpm
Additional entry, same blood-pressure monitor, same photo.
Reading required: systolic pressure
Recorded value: 117 mmHg
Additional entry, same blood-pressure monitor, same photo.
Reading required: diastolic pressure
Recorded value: 92 mmHg
